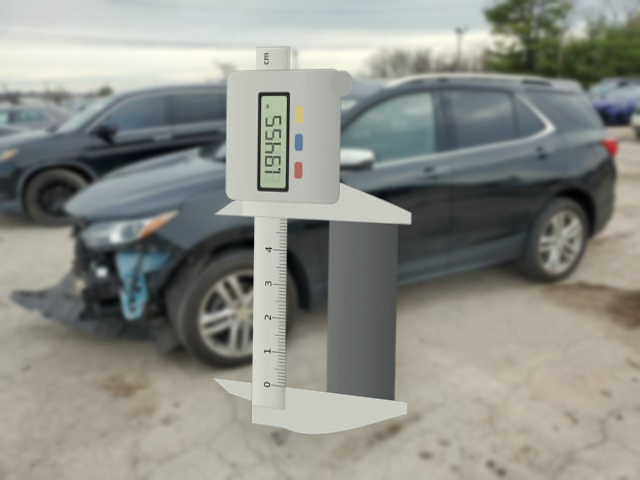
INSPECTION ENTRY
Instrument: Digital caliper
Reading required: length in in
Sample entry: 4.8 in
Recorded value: 1.9455 in
